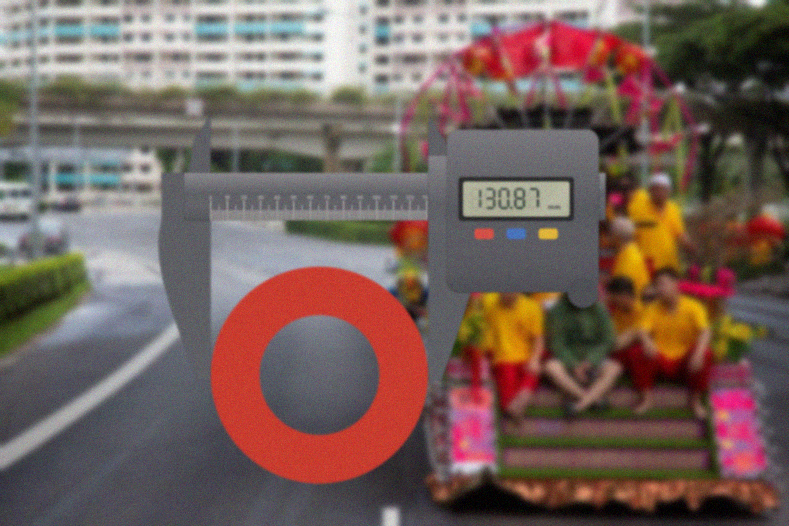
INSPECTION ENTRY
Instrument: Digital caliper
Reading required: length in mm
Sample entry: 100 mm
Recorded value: 130.87 mm
